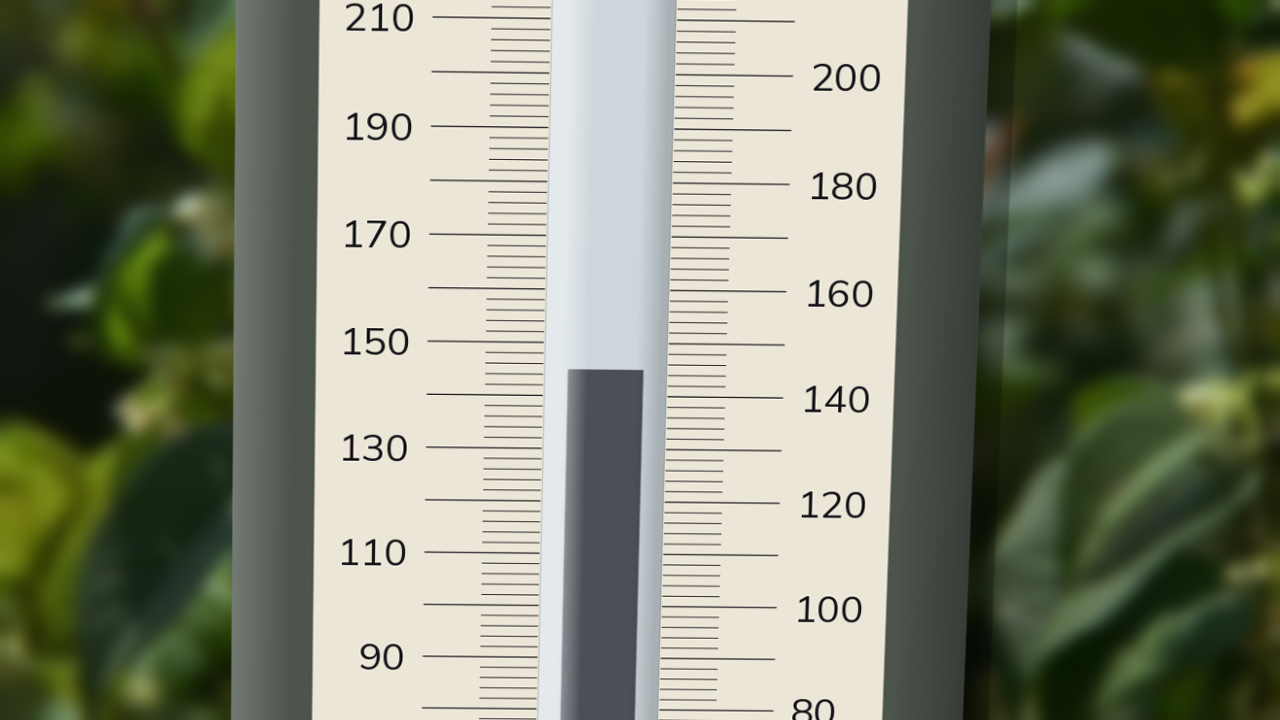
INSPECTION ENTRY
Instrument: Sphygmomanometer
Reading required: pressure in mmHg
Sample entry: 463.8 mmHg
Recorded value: 145 mmHg
